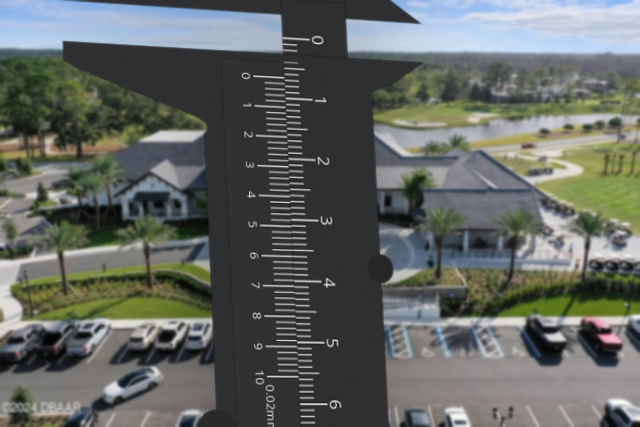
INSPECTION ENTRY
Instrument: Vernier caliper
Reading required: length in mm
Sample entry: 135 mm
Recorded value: 6.6 mm
